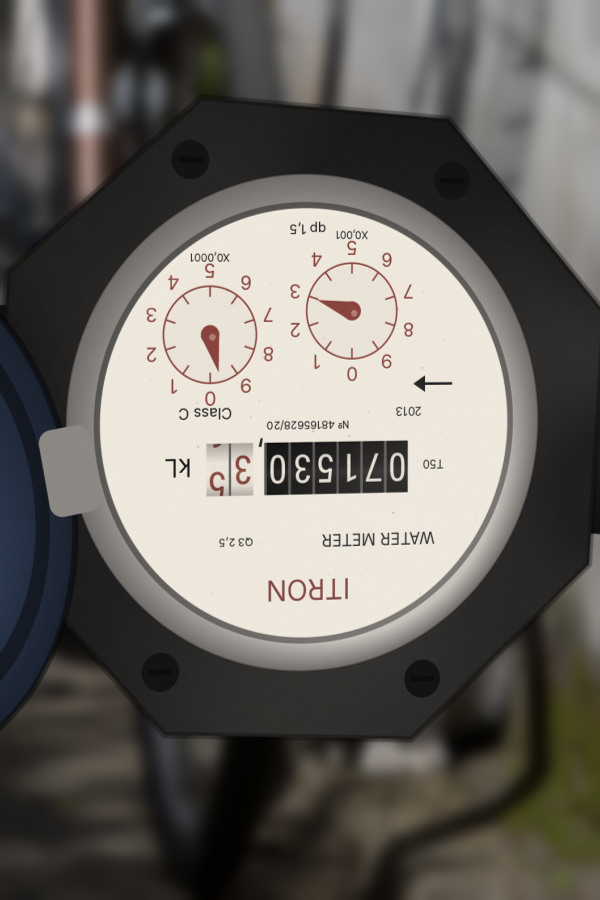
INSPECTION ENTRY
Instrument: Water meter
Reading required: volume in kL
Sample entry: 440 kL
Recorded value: 71530.3529 kL
